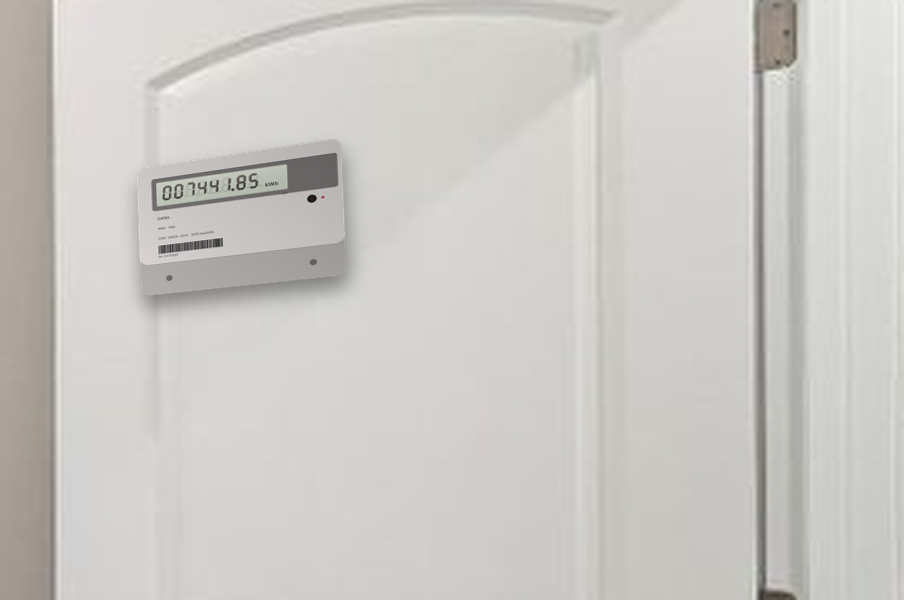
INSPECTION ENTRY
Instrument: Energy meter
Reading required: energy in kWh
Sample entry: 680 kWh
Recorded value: 7441.85 kWh
